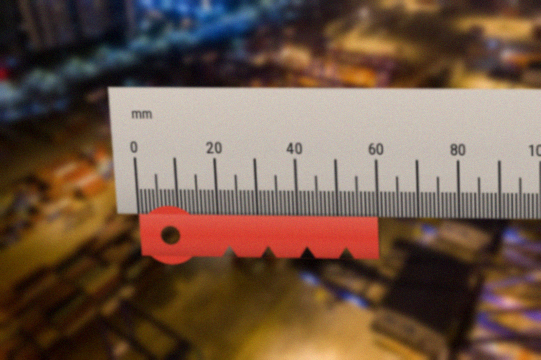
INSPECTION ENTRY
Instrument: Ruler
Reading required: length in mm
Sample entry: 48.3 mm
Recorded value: 60 mm
